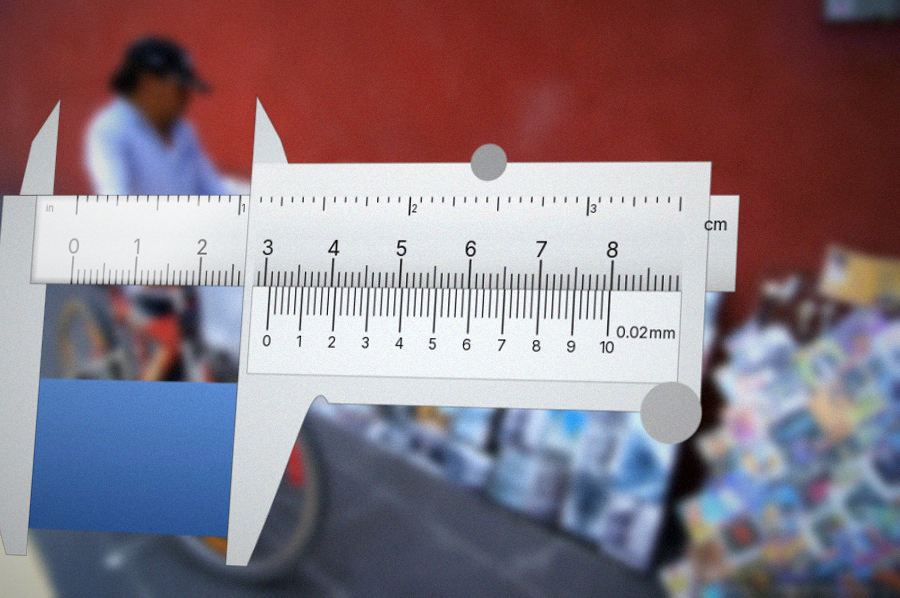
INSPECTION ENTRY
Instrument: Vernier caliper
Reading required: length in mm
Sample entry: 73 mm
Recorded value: 30.8 mm
